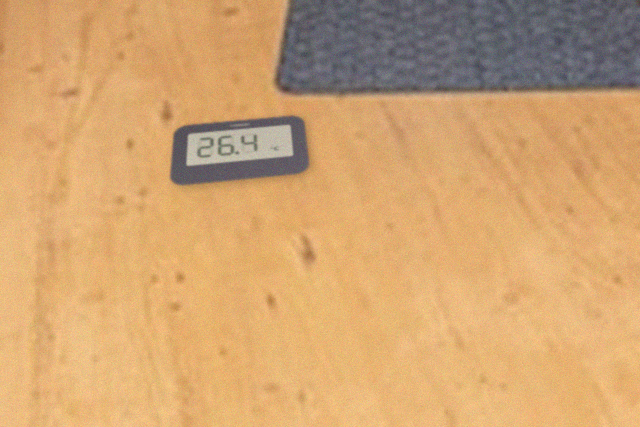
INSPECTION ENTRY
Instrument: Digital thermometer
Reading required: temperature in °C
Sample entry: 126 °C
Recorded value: 26.4 °C
